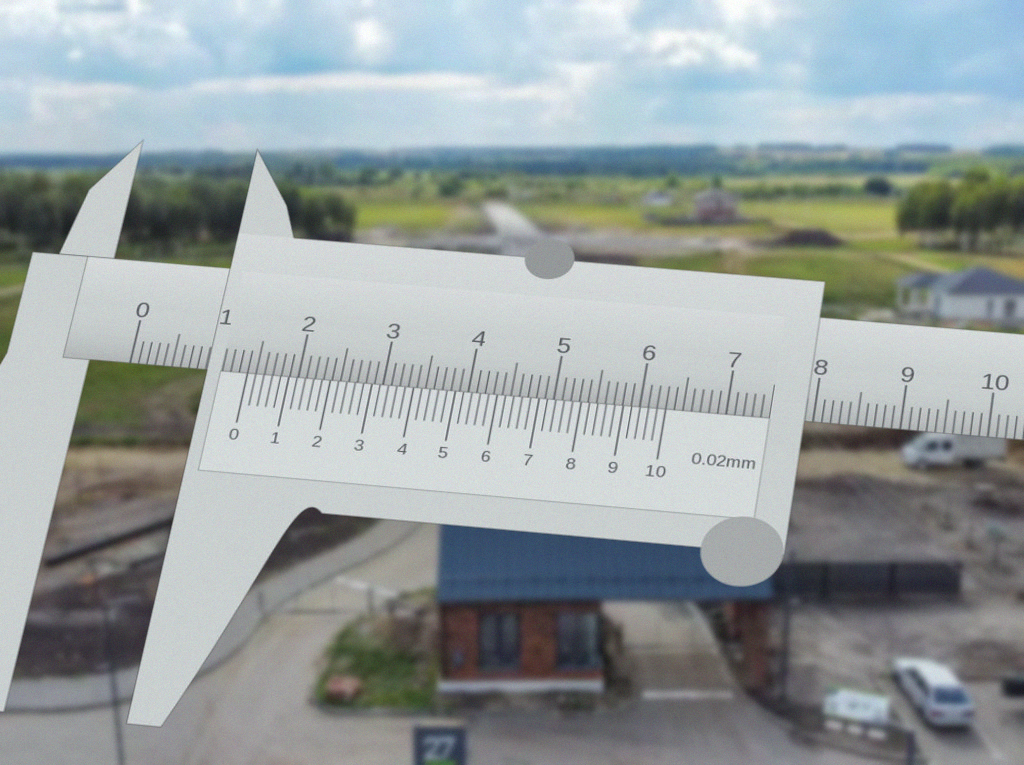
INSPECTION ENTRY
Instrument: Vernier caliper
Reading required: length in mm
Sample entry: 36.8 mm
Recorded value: 14.0 mm
